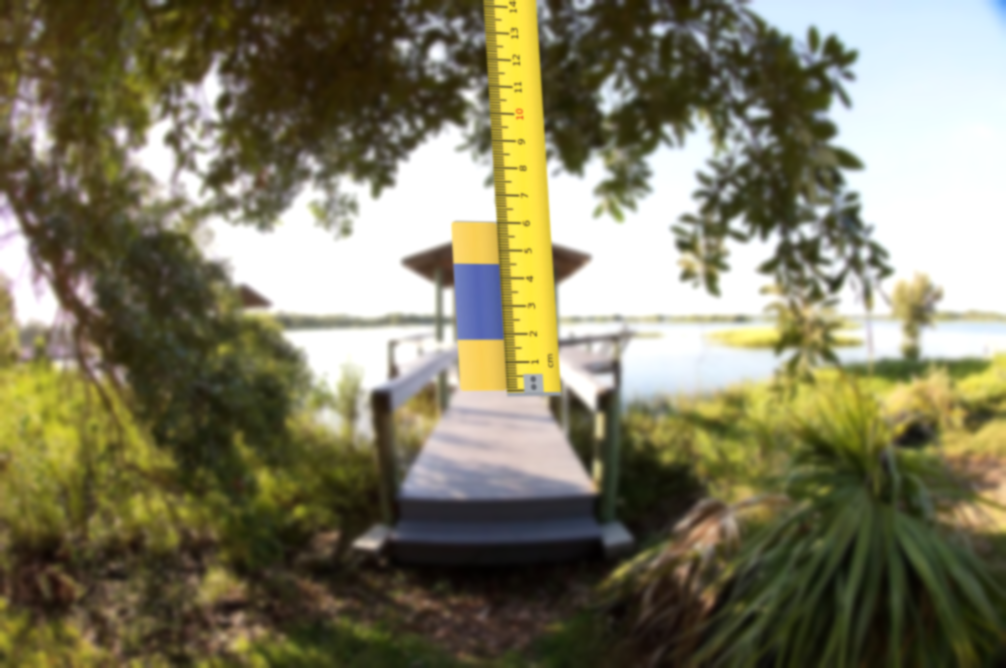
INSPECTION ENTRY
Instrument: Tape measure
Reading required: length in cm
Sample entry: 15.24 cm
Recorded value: 6 cm
